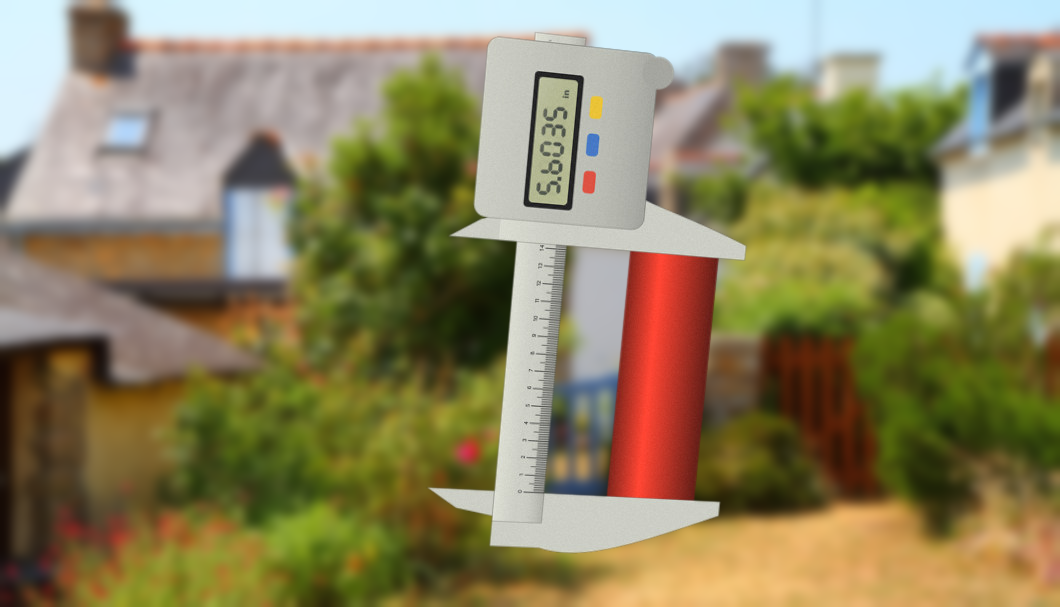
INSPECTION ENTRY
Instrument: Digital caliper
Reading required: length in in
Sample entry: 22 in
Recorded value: 5.6035 in
